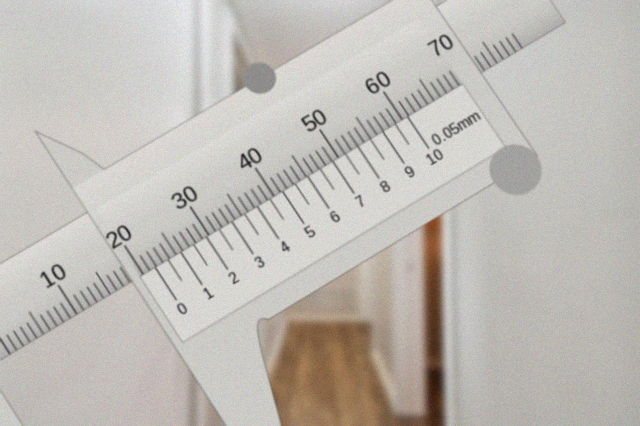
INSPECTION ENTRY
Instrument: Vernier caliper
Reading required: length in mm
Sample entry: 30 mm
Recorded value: 21.8 mm
